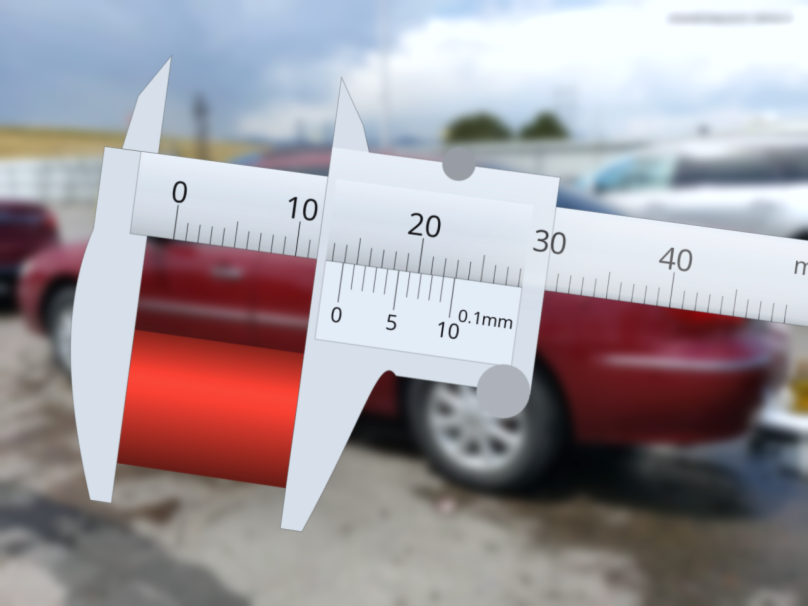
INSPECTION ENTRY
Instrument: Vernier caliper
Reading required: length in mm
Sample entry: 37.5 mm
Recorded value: 13.9 mm
